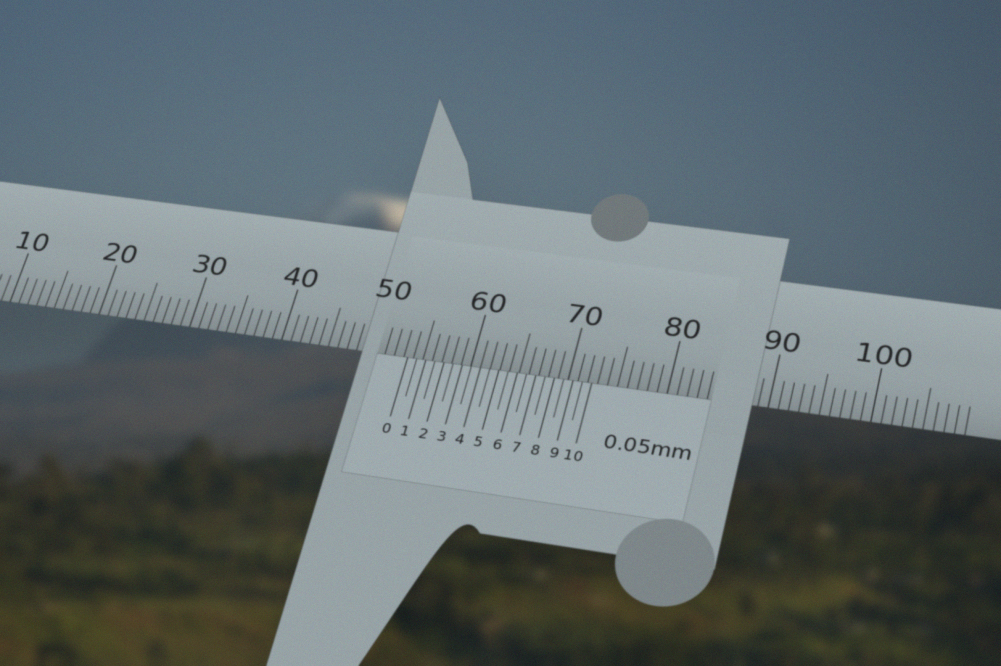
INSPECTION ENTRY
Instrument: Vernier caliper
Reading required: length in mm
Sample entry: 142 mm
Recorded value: 53.4 mm
